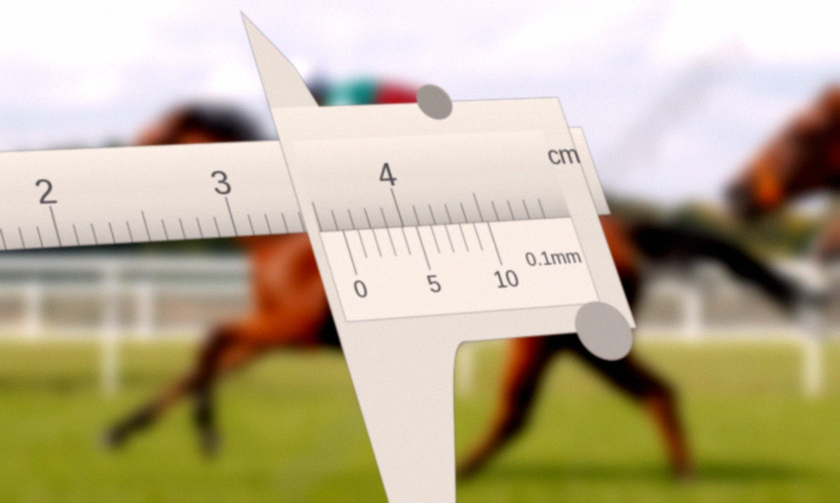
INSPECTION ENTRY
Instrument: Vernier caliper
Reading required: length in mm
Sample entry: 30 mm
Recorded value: 36.3 mm
